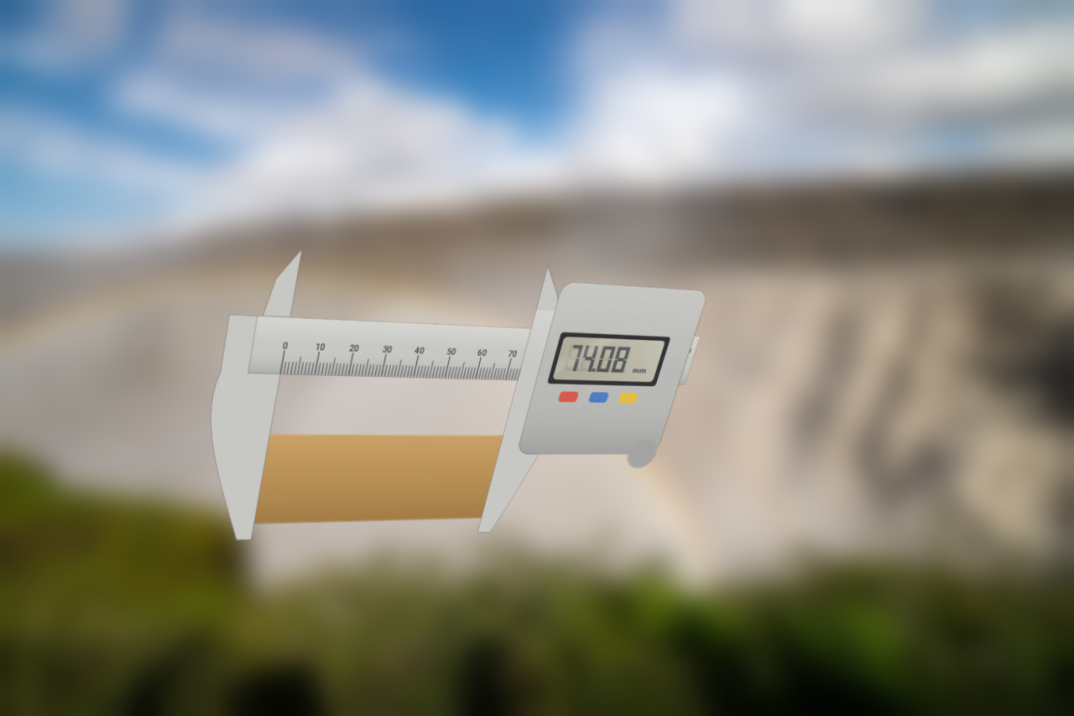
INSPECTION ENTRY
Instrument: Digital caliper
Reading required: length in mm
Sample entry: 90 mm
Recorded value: 74.08 mm
